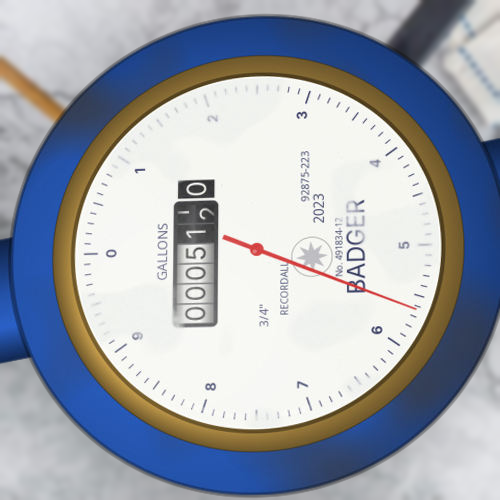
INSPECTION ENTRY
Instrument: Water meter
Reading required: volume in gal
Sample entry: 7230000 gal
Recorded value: 5115.6 gal
